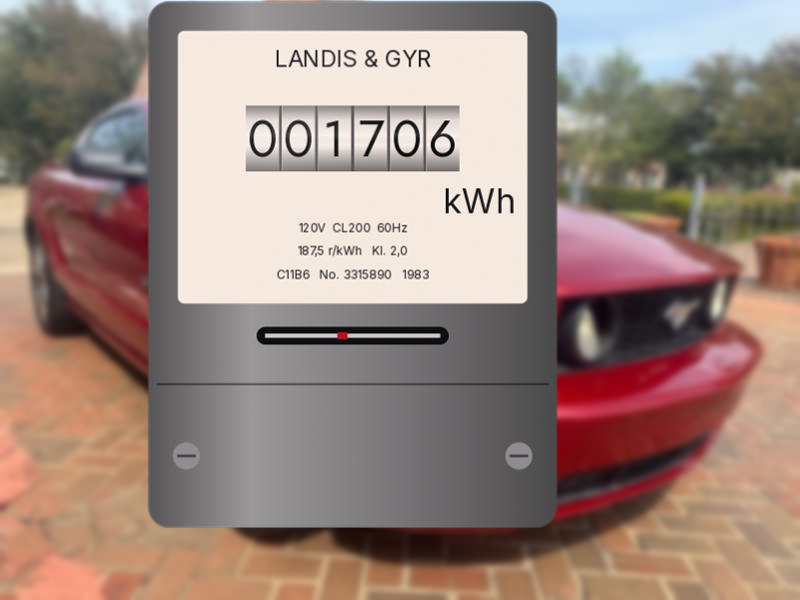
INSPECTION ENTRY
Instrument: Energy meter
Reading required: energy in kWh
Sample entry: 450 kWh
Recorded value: 1706 kWh
